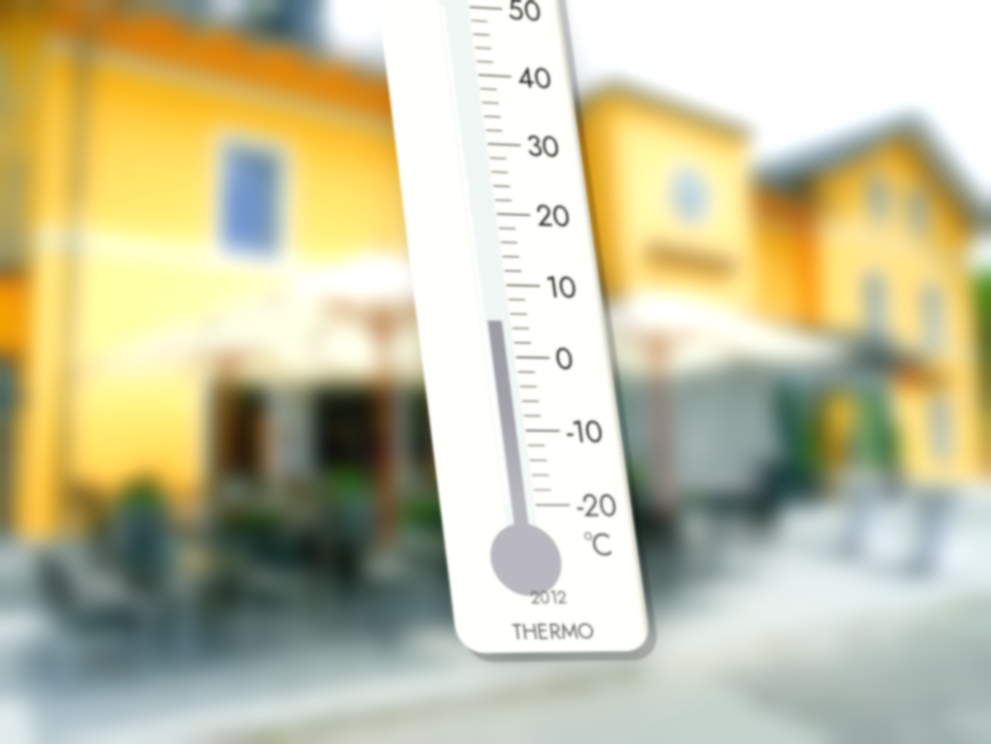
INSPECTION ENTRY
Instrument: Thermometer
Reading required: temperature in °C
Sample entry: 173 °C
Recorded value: 5 °C
